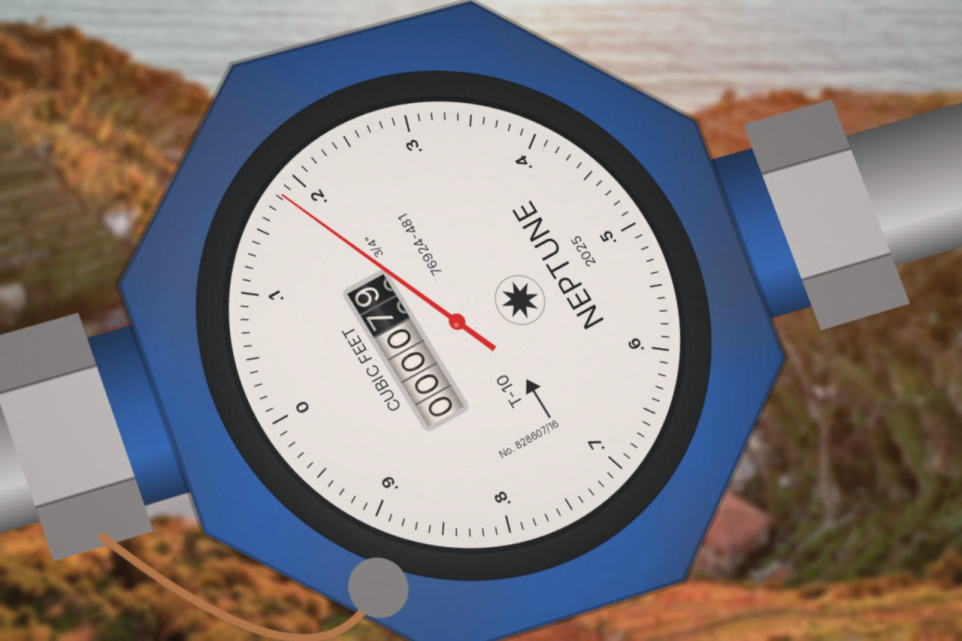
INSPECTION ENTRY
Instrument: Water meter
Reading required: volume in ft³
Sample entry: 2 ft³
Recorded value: 79.18 ft³
